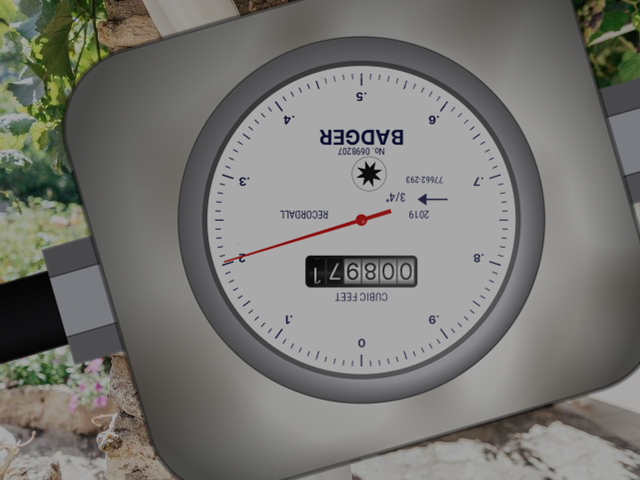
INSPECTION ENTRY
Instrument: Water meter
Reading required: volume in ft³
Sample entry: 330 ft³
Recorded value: 8971.20 ft³
